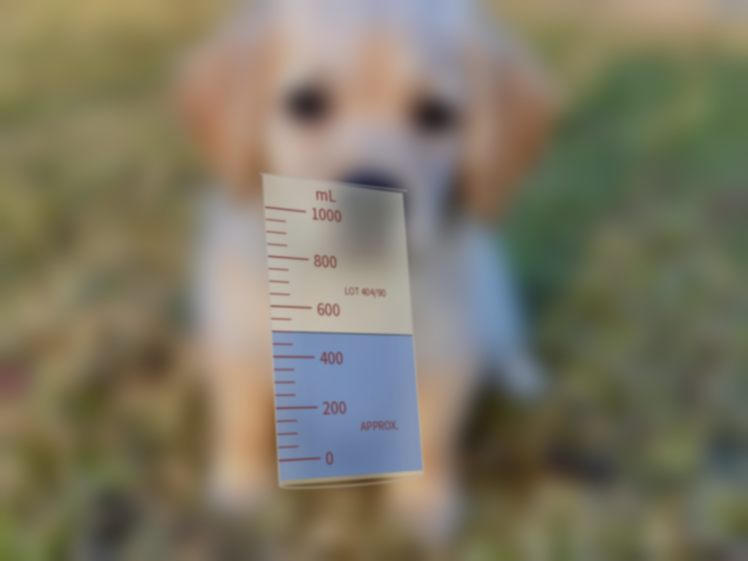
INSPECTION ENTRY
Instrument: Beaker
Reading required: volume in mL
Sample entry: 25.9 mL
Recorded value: 500 mL
